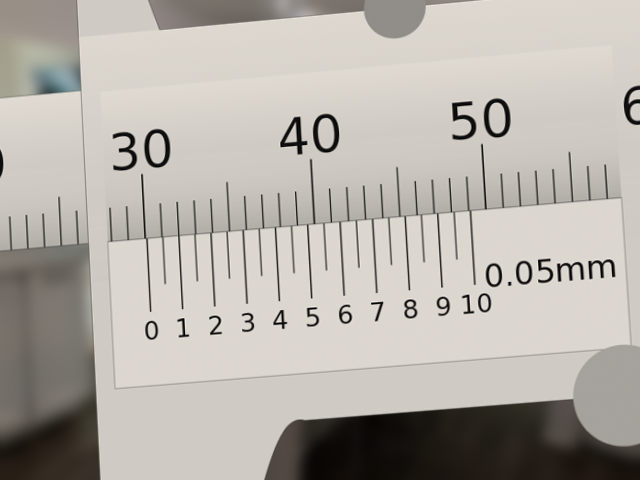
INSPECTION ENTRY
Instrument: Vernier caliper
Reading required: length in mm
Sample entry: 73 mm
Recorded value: 30.1 mm
